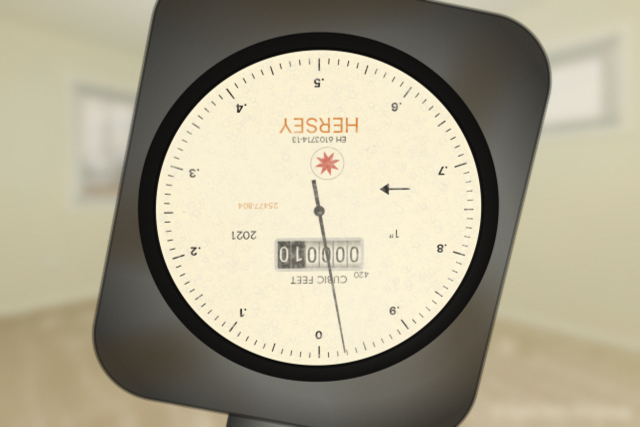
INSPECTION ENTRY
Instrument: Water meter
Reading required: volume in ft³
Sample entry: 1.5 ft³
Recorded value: 9.97 ft³
